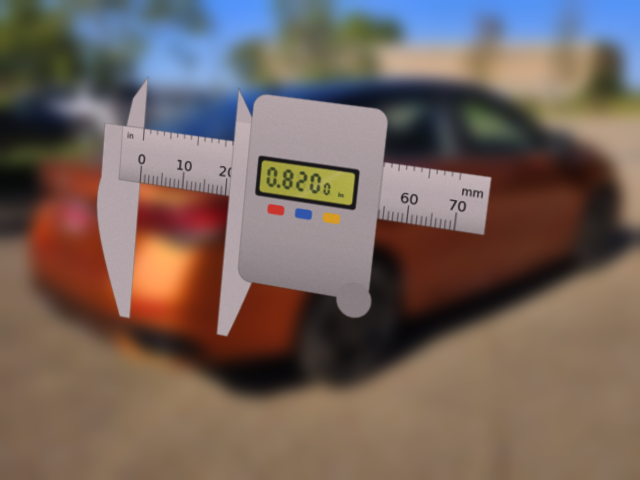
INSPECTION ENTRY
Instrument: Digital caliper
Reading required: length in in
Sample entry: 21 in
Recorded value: 0.8200 in
